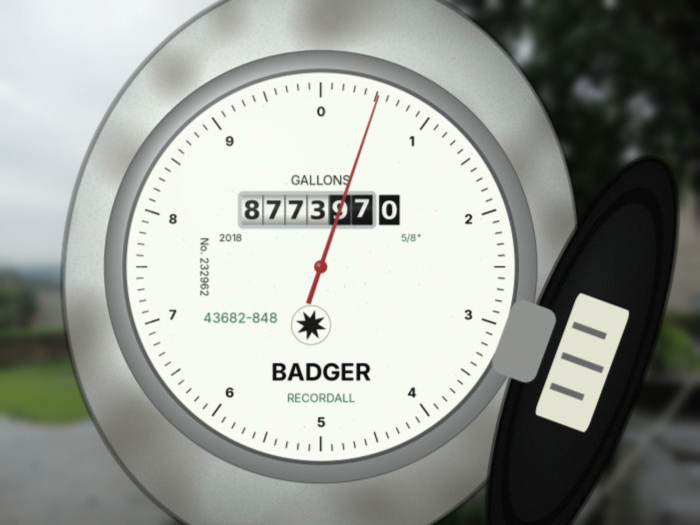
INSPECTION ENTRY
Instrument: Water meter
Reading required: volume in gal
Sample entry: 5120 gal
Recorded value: 8773970.5 gal
